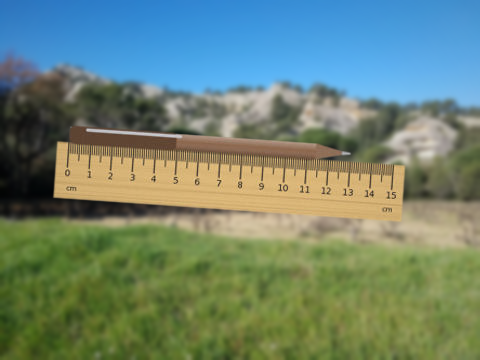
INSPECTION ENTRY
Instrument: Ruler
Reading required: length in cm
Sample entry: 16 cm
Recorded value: 13 cm
